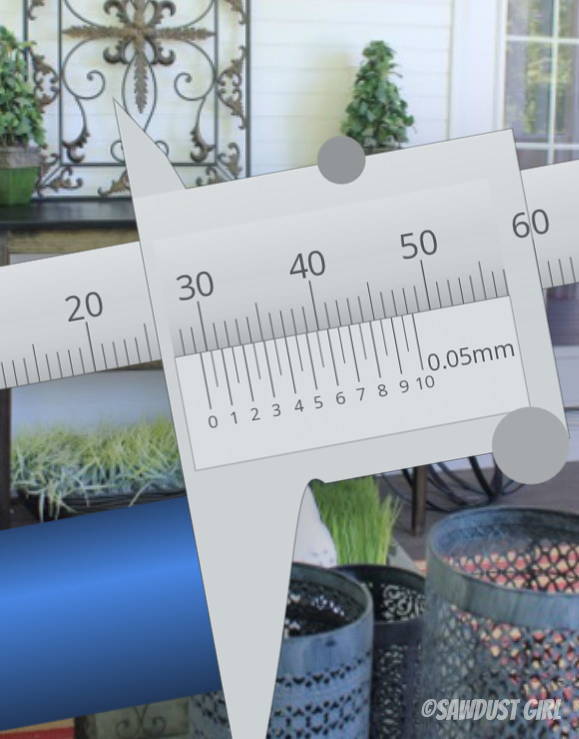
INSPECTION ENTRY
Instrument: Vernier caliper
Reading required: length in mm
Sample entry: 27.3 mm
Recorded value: 29.4 mm
